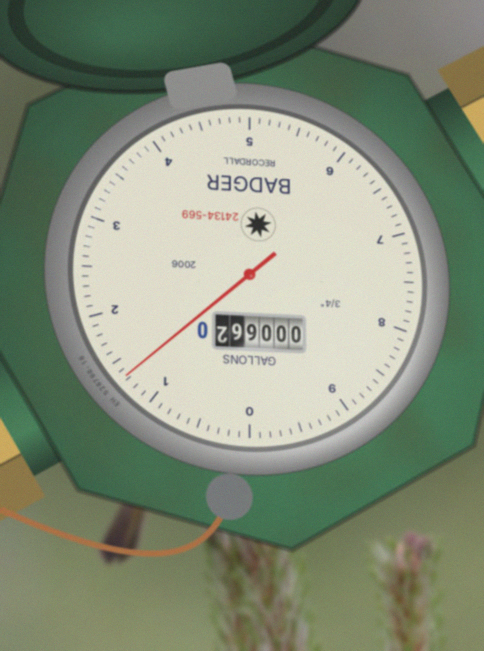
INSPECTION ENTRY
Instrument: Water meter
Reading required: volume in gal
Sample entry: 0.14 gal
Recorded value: 6621.3 gal
